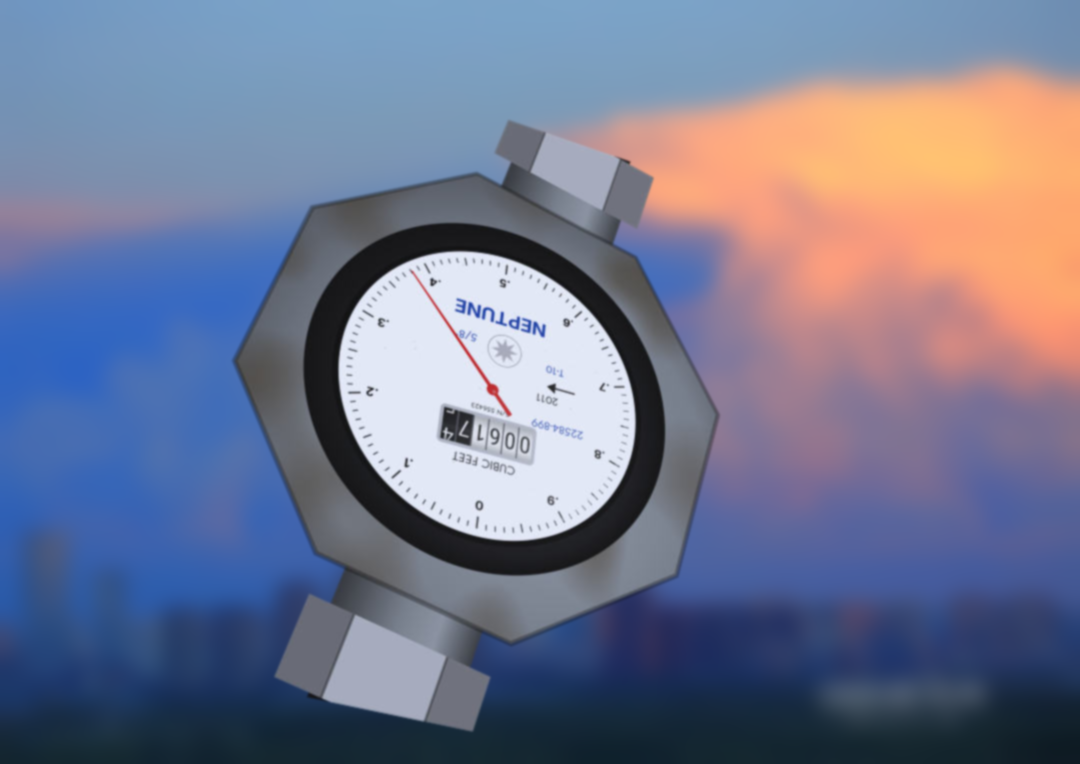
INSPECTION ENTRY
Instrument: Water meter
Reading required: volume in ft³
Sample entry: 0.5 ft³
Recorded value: 6174.38 ft³
